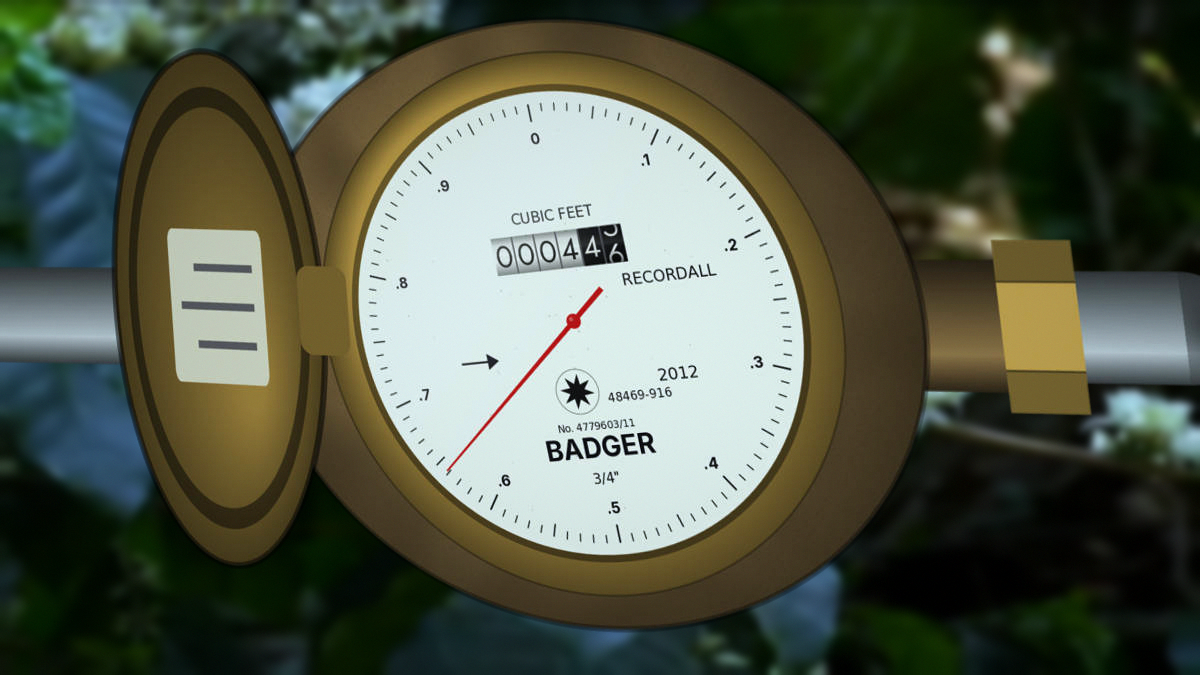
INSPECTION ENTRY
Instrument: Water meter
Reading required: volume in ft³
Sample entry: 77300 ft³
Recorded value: 445.64 ft³
